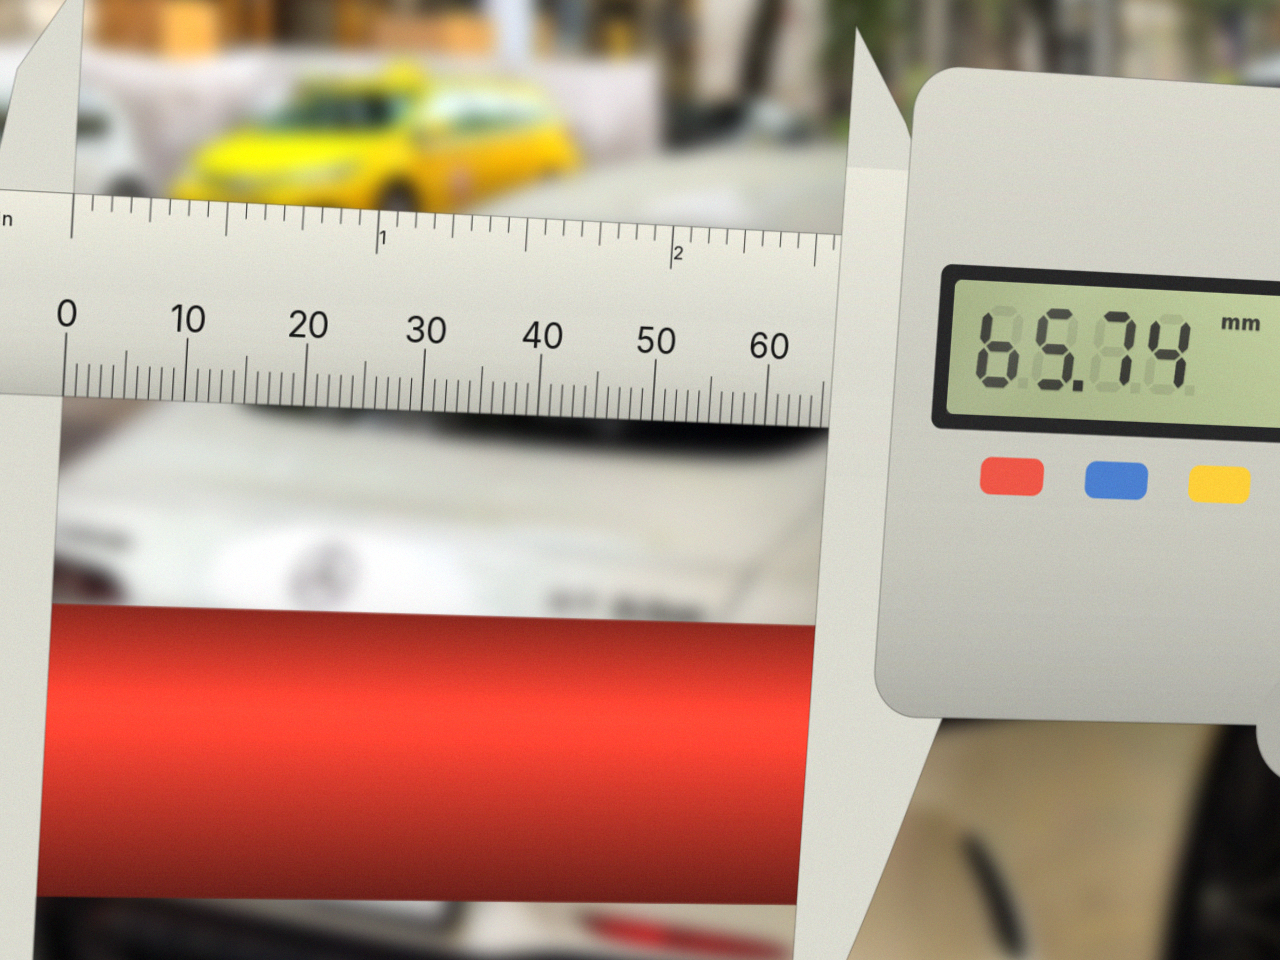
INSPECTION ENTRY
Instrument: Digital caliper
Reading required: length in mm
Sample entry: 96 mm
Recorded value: 65.74 mm
